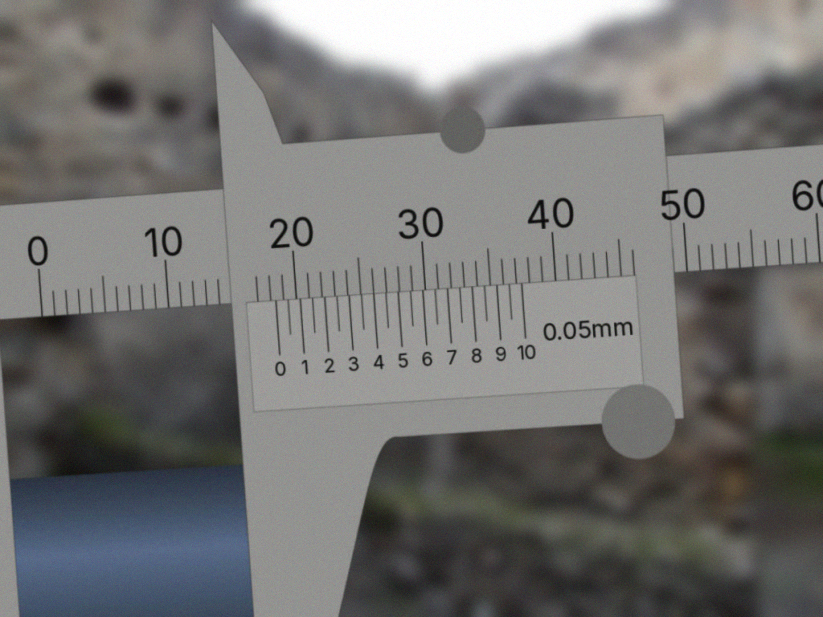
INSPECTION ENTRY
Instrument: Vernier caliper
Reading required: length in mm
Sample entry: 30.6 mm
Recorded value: 18.4 mm
